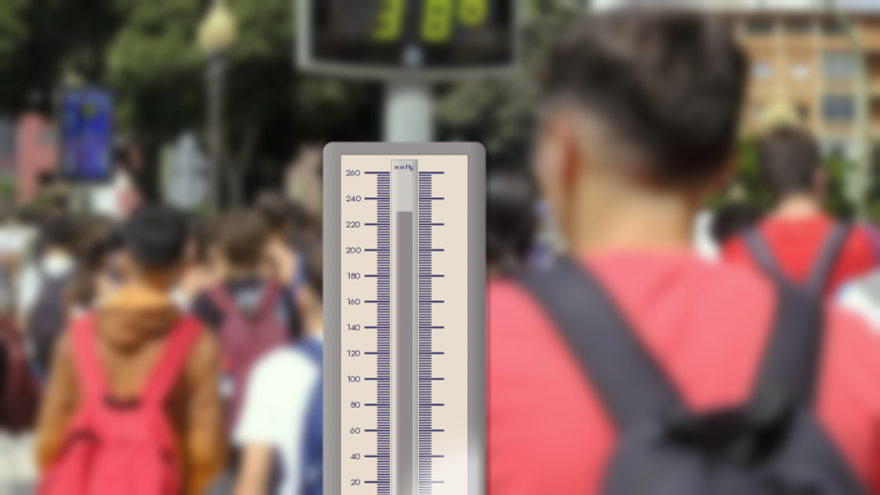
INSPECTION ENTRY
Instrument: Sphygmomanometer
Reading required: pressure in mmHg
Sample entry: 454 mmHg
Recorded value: 230 mmHg
